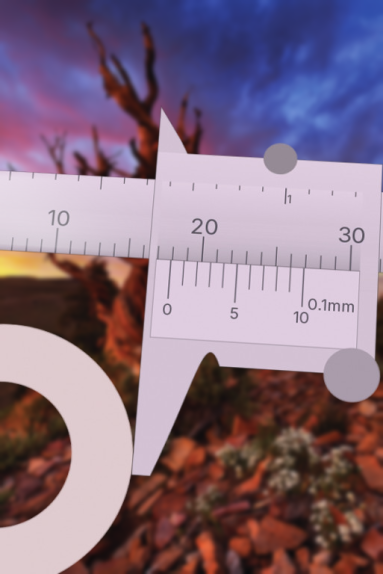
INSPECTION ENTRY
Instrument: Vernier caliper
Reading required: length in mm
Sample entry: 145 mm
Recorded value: 17.9 mm
